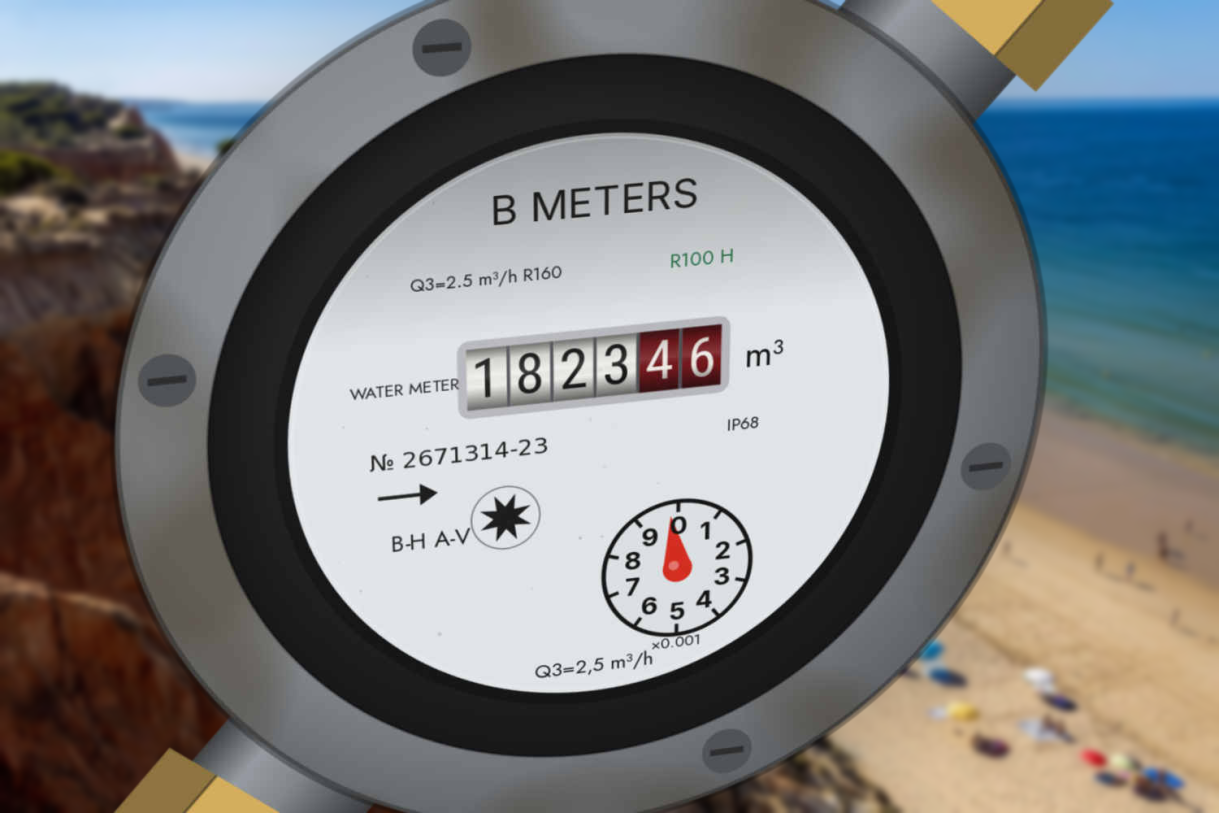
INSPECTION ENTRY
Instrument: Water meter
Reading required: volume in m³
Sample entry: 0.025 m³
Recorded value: 1823.459 m³
